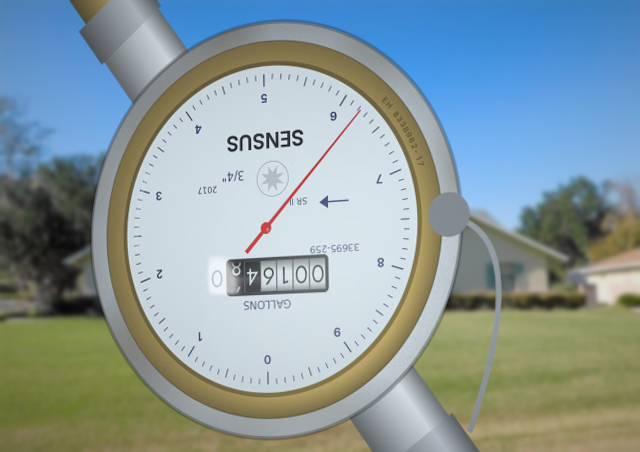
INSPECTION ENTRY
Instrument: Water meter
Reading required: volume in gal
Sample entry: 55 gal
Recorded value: 16476.2 gal
